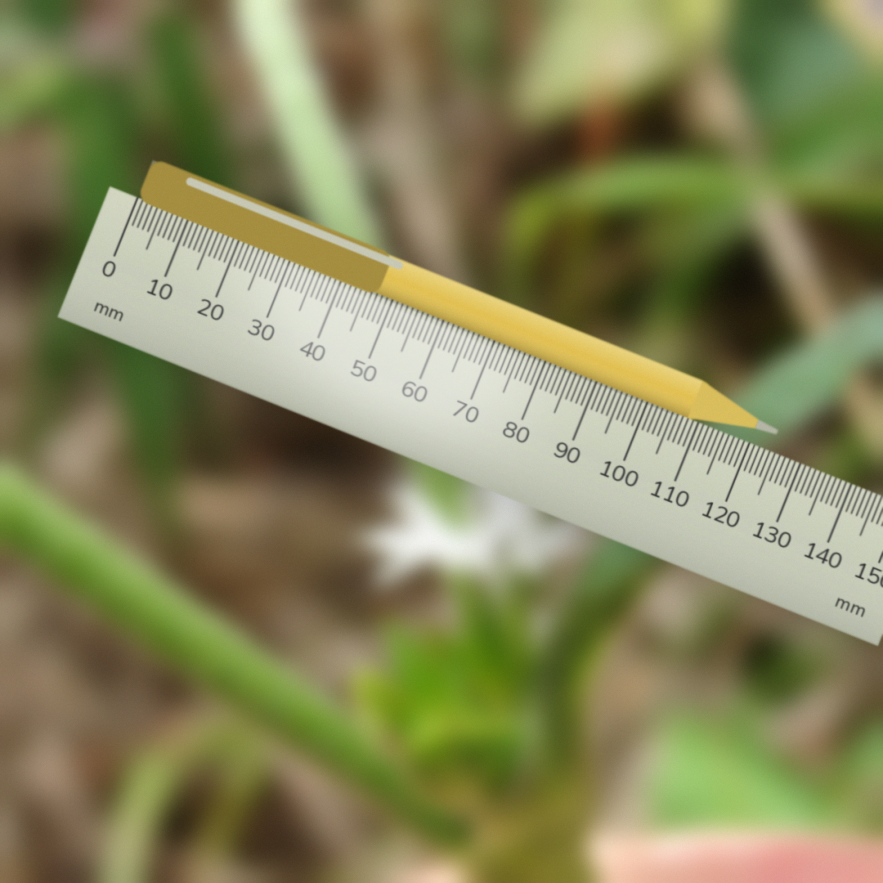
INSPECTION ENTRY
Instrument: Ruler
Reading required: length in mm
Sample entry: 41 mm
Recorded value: 124 mm
